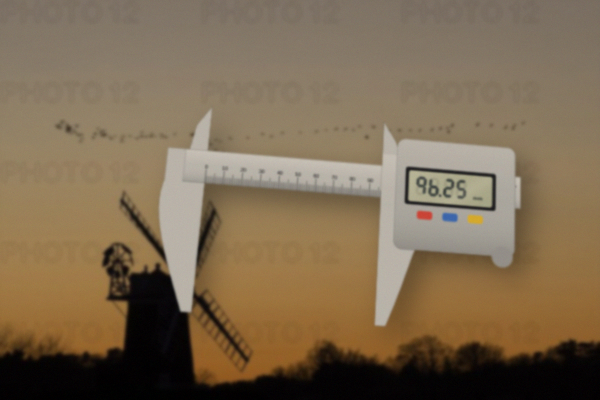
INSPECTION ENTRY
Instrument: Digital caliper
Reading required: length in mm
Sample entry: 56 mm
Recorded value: 96.25 mm
